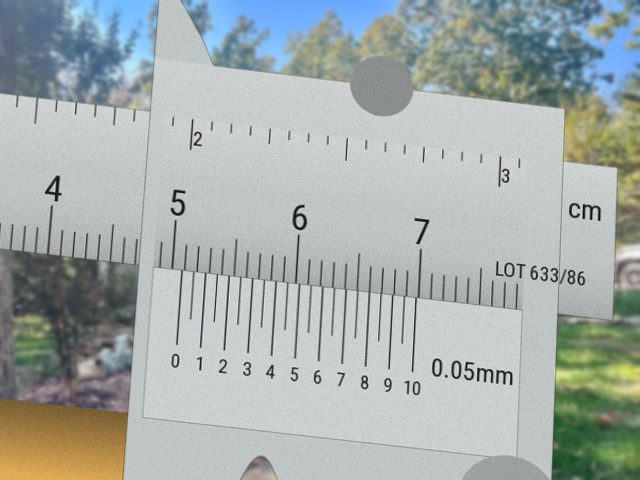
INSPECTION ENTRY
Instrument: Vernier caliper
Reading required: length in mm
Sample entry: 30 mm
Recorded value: 50.8 mm
